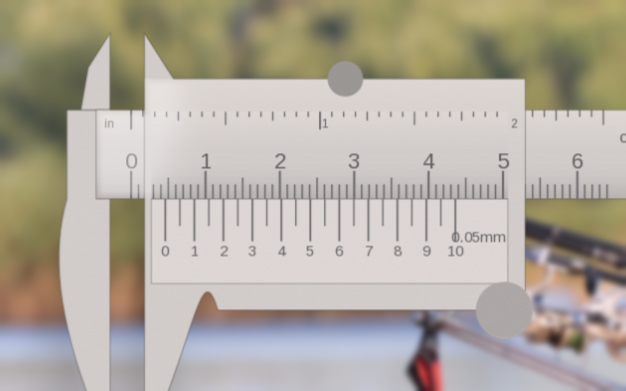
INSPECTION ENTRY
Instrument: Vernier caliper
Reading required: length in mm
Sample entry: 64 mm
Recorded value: 4.6 mm
